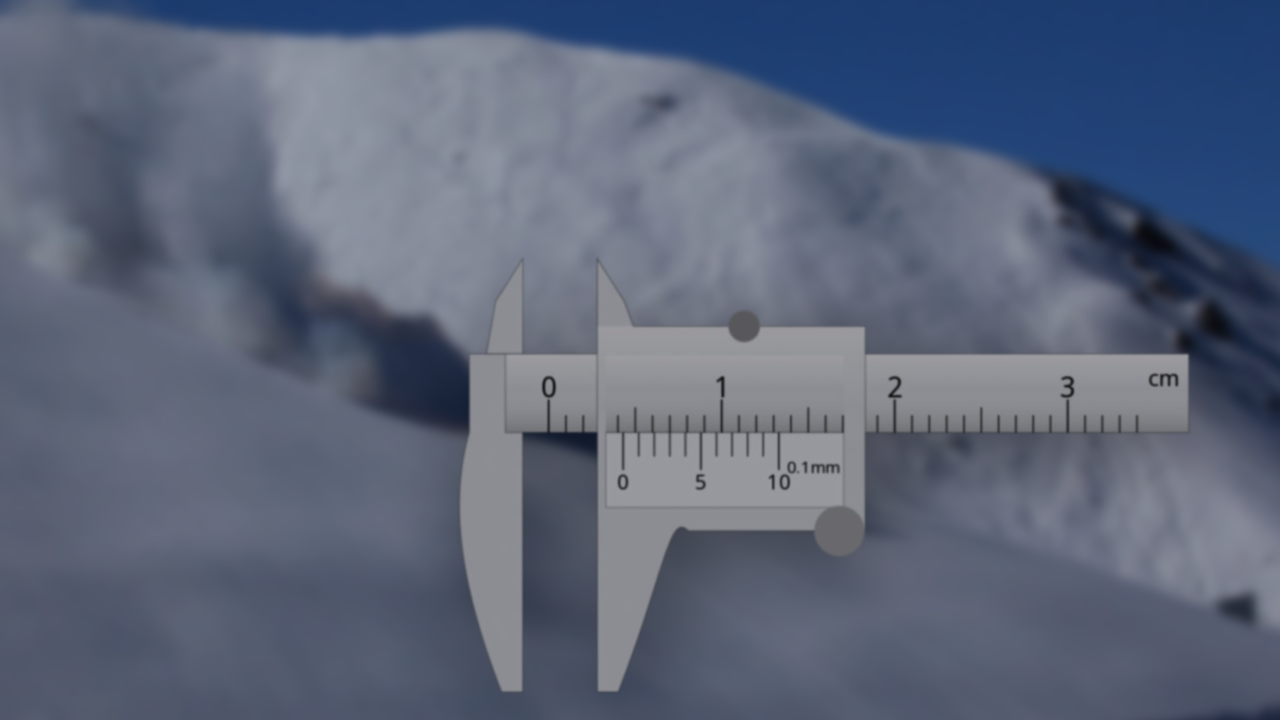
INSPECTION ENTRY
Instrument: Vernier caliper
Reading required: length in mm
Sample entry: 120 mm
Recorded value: 4.3 mm
